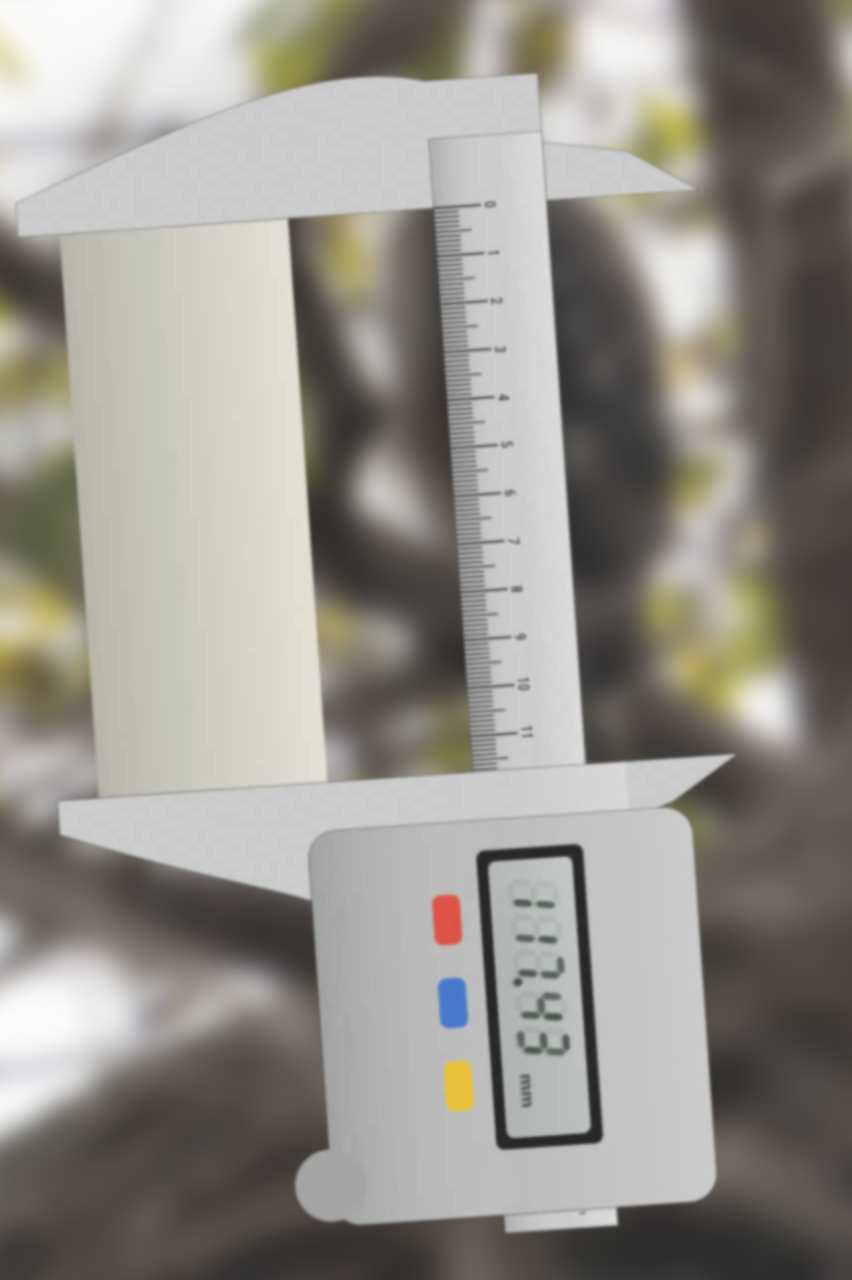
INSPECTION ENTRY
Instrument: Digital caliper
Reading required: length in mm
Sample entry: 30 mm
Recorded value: 117.43 mm
